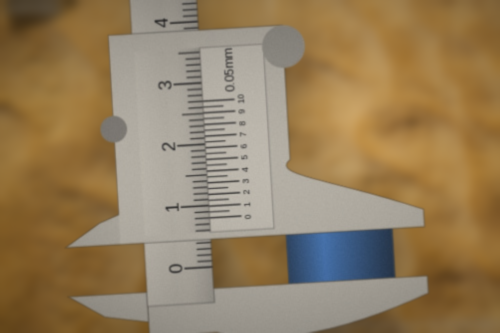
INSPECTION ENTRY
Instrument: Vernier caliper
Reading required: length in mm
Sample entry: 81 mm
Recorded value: 8.0 mm
